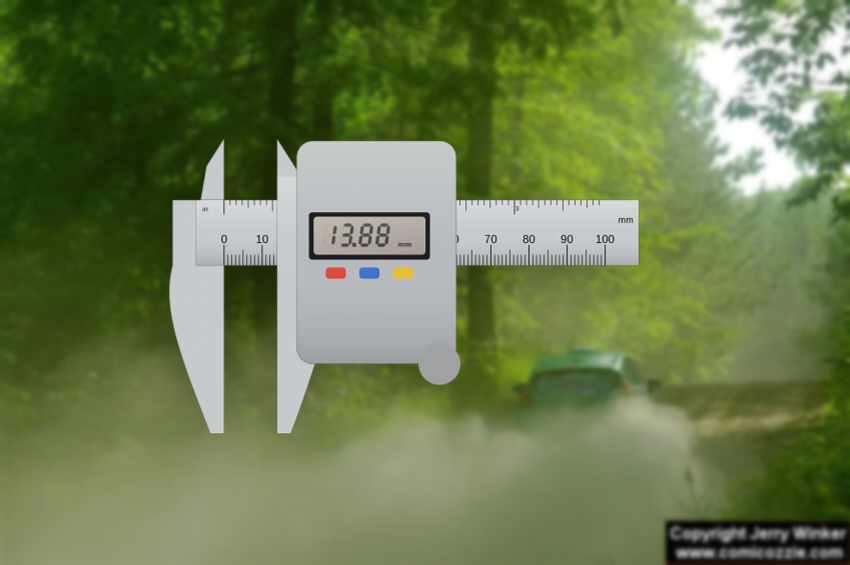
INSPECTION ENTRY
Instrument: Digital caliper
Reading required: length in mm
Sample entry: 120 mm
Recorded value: 13.88 mm
